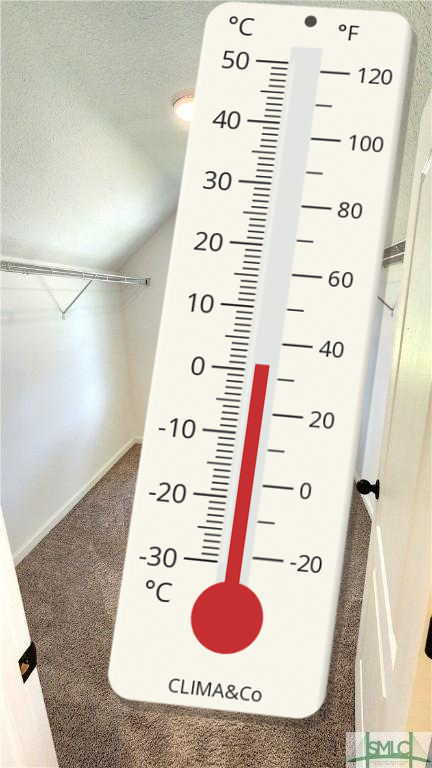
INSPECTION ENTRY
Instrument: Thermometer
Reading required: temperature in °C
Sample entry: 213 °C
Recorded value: 1 °C
